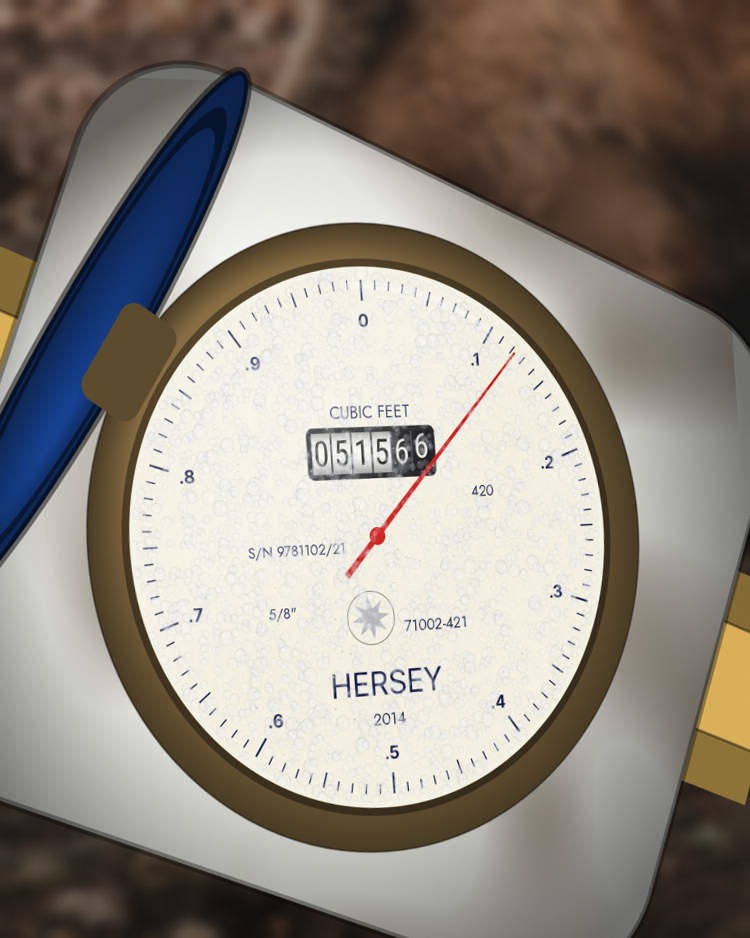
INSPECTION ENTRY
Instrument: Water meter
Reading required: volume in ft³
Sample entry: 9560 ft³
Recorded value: 51566.12 ft³
